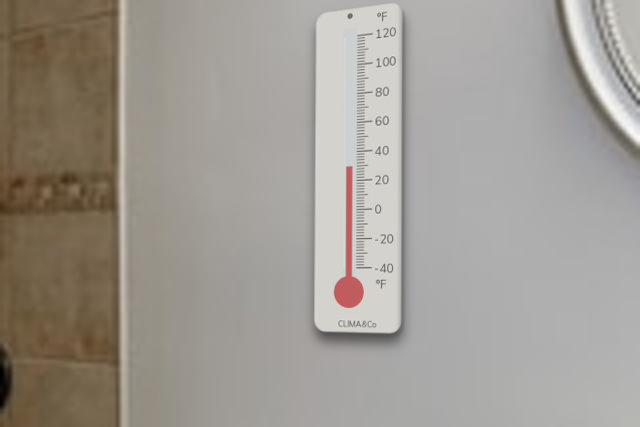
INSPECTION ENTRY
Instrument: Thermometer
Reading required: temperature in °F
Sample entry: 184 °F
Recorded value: 30 °F
